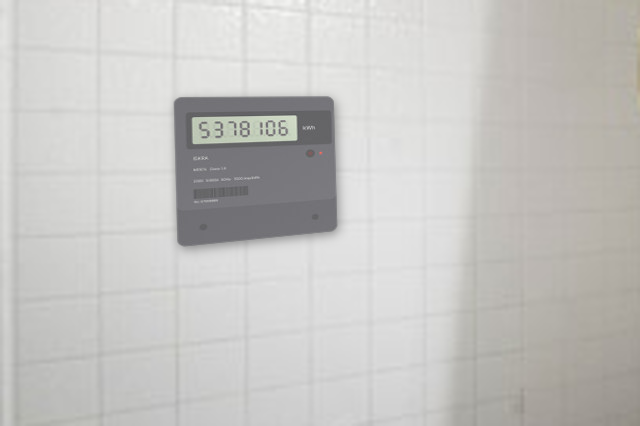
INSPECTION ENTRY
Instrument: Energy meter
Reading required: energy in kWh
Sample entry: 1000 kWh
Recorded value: 5378106 kWh
